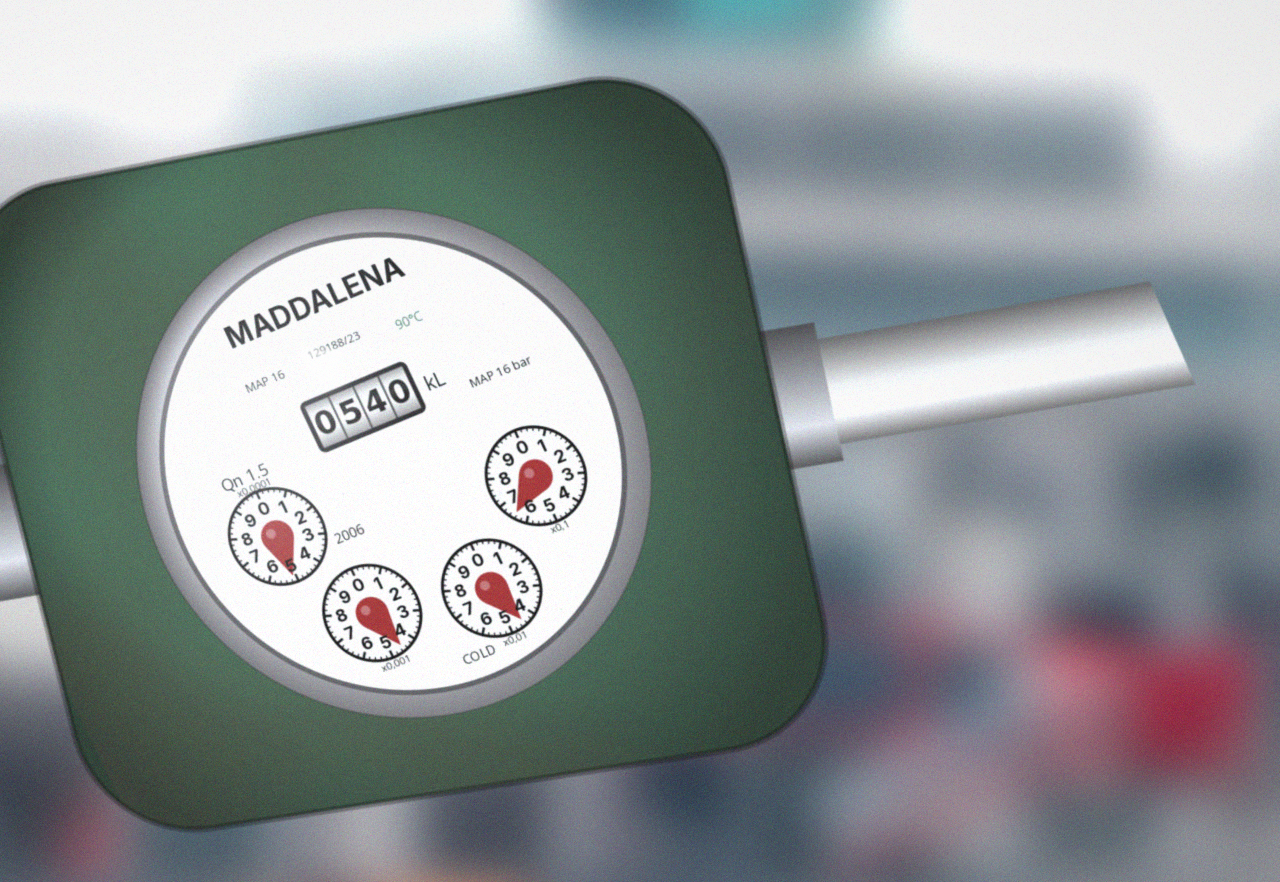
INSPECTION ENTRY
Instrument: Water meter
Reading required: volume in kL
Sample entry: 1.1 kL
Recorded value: 540.6445 kL
